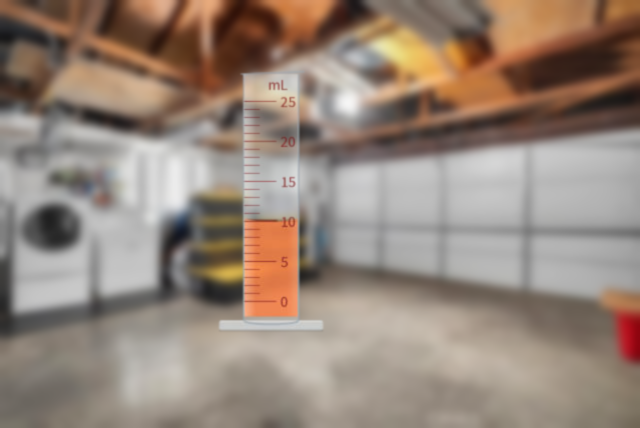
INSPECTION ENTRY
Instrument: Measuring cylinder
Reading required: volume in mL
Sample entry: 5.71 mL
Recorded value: 10 mL
